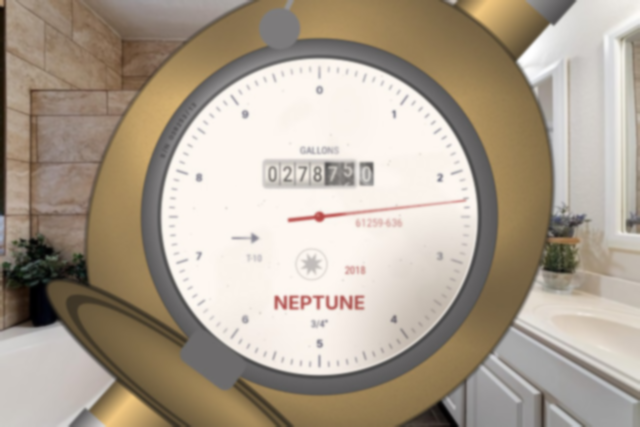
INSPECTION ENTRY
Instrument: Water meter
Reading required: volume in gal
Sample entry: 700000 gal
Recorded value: 278752.3 gal
